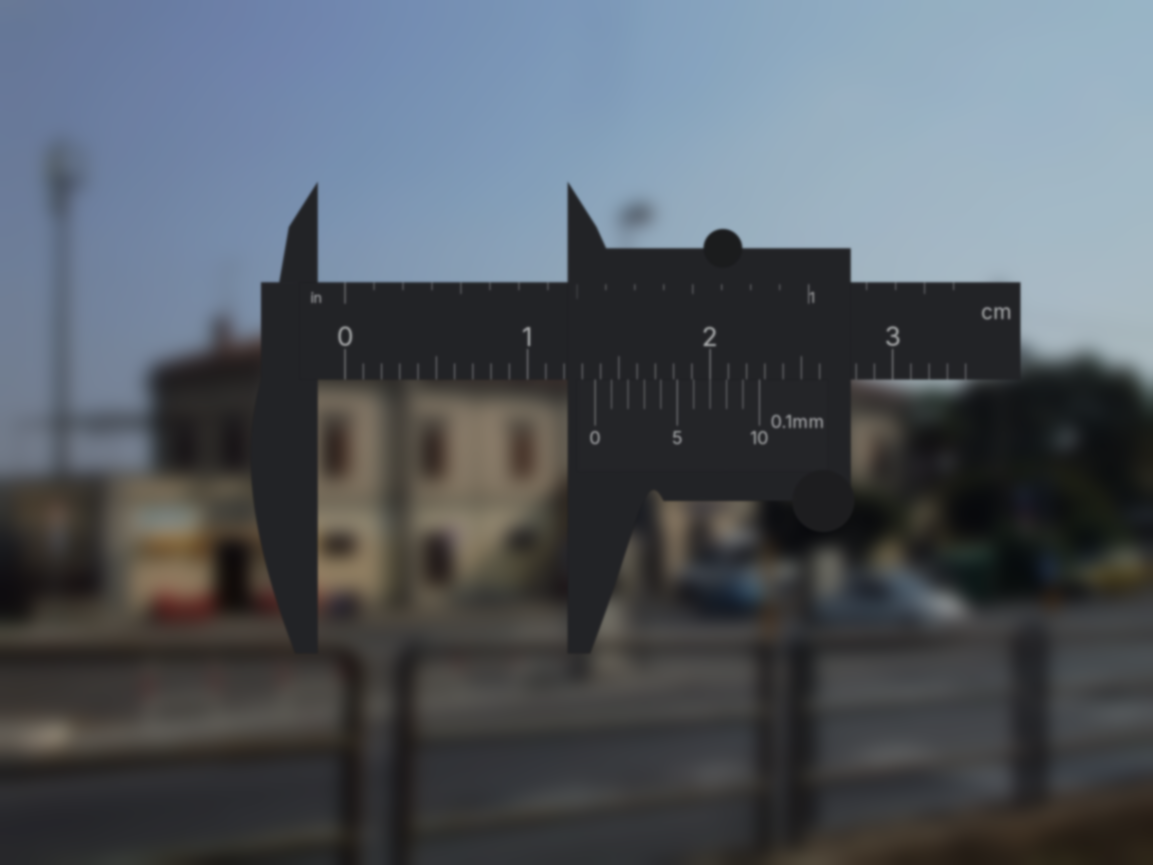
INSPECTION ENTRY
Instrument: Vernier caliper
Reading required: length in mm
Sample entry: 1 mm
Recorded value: 13.7 mm
